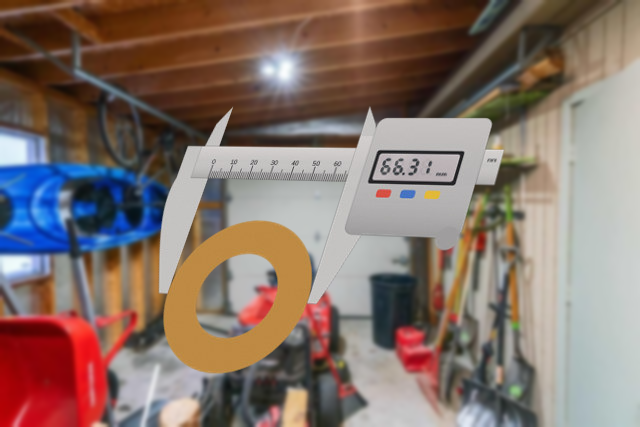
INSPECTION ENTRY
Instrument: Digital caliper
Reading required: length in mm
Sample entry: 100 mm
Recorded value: 66.31 mm
